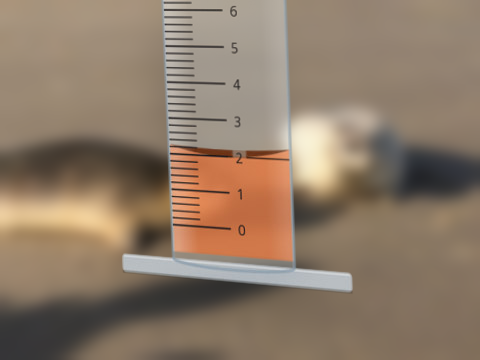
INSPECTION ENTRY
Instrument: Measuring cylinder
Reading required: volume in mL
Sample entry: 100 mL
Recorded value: 2 mL
